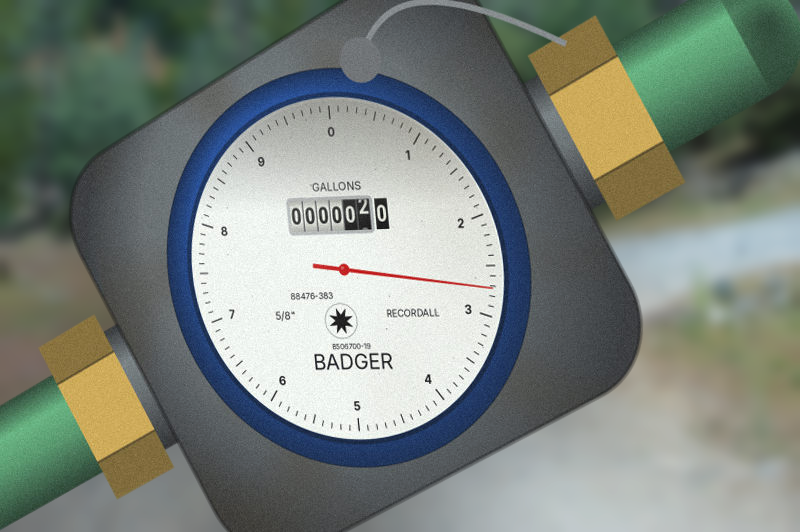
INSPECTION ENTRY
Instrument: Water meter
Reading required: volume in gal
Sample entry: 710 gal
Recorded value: 22.7 gal
